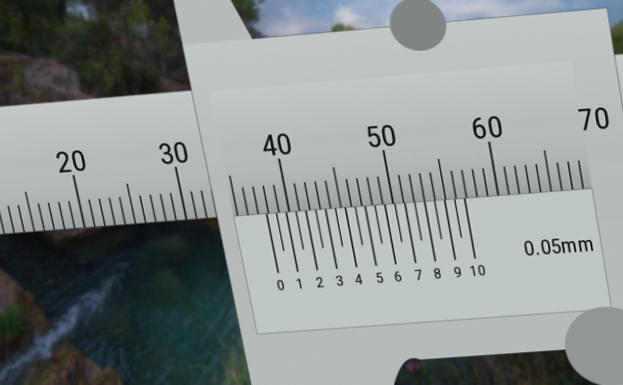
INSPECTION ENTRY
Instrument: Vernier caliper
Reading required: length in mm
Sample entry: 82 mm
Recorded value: 37.8 mm
